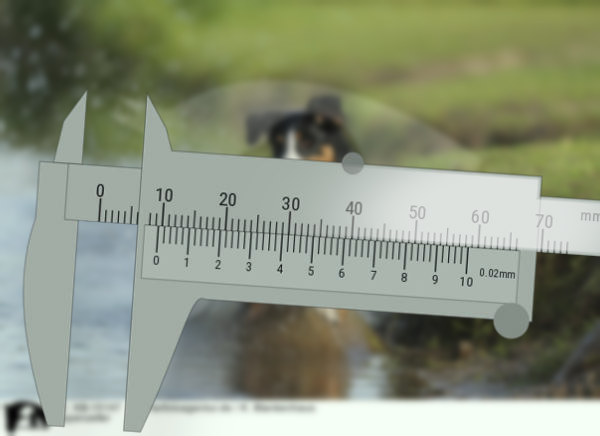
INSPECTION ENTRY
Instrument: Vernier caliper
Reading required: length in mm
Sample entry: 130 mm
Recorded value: 9.4 mm
